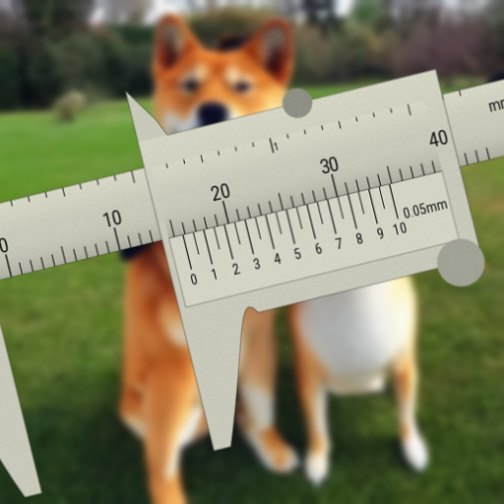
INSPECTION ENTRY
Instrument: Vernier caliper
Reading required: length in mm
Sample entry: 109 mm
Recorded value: 15.8 mm
